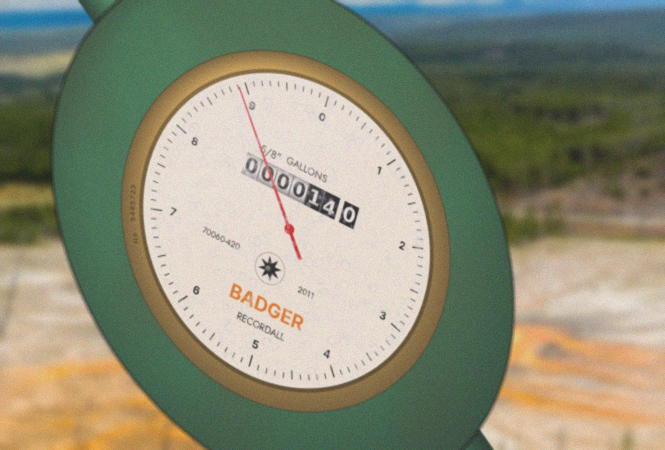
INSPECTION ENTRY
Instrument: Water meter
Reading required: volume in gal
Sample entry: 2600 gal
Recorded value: 138.9 gal
